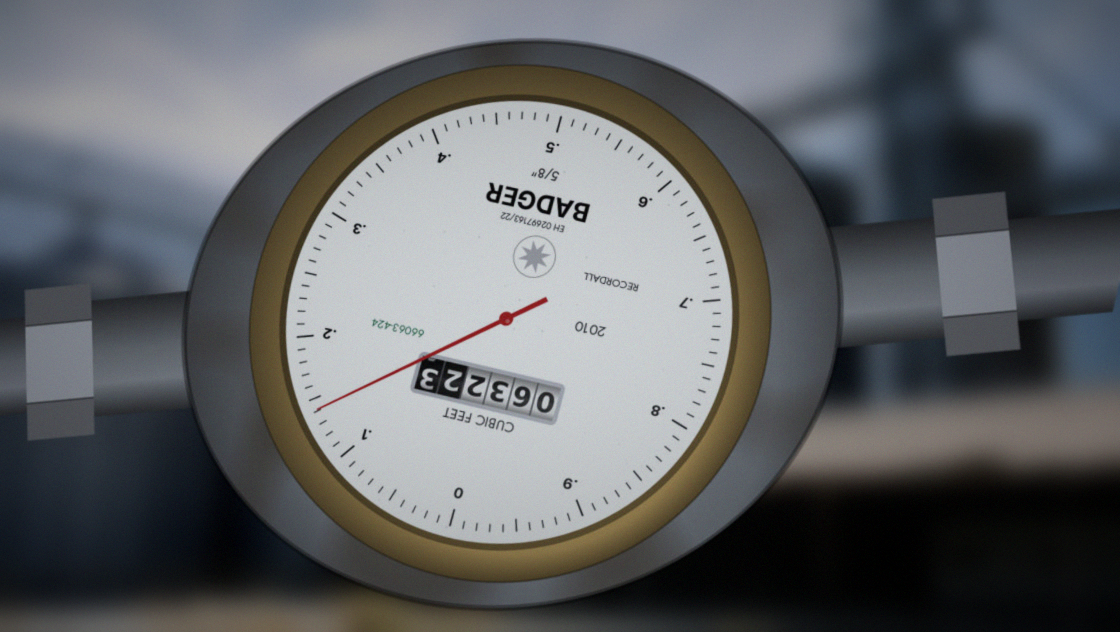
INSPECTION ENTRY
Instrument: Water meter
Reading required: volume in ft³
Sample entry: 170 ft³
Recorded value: 63223.14 ft³
